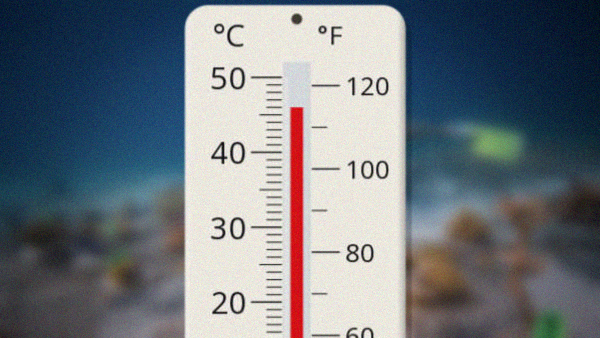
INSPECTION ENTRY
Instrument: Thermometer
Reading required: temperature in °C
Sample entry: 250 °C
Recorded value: 46 °C
